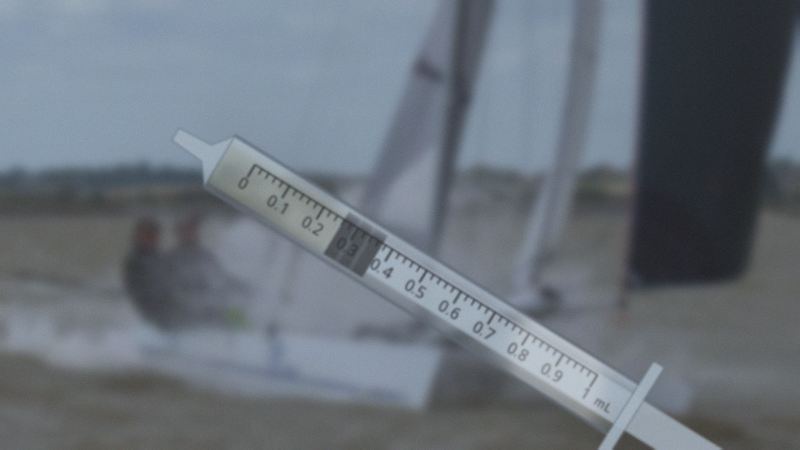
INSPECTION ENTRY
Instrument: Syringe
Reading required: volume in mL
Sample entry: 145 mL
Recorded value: 0.26 mL
